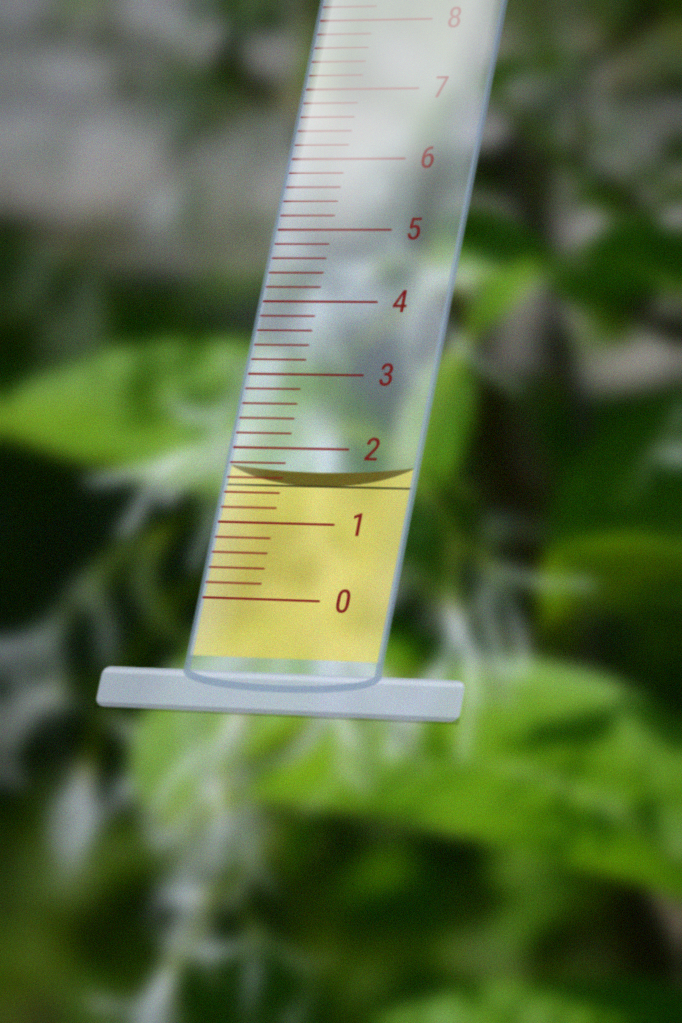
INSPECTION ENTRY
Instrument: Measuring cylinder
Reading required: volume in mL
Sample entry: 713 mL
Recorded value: 1.5 mL
